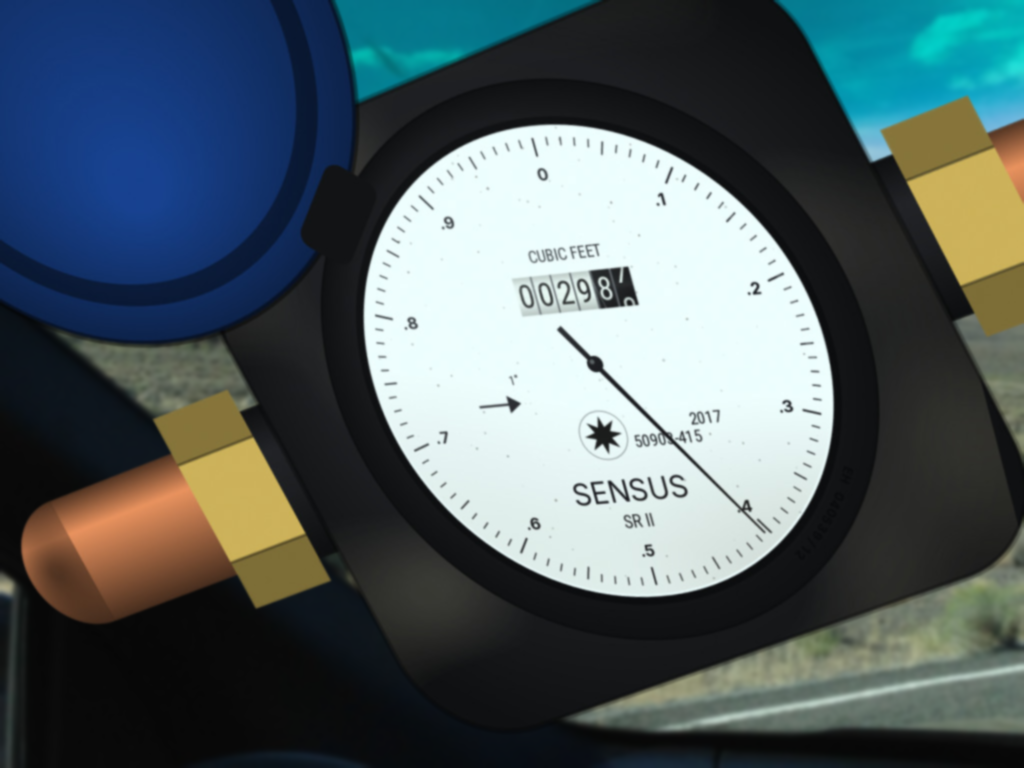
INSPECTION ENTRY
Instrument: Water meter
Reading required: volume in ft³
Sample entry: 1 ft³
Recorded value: 2987.40 ft³
